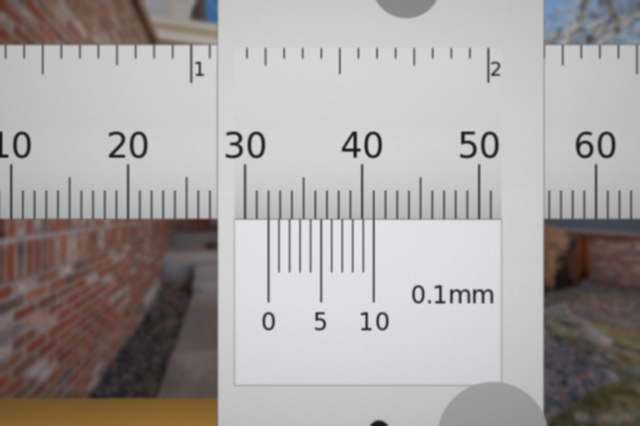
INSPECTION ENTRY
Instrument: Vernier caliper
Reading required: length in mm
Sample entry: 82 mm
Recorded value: 32.0 mm
